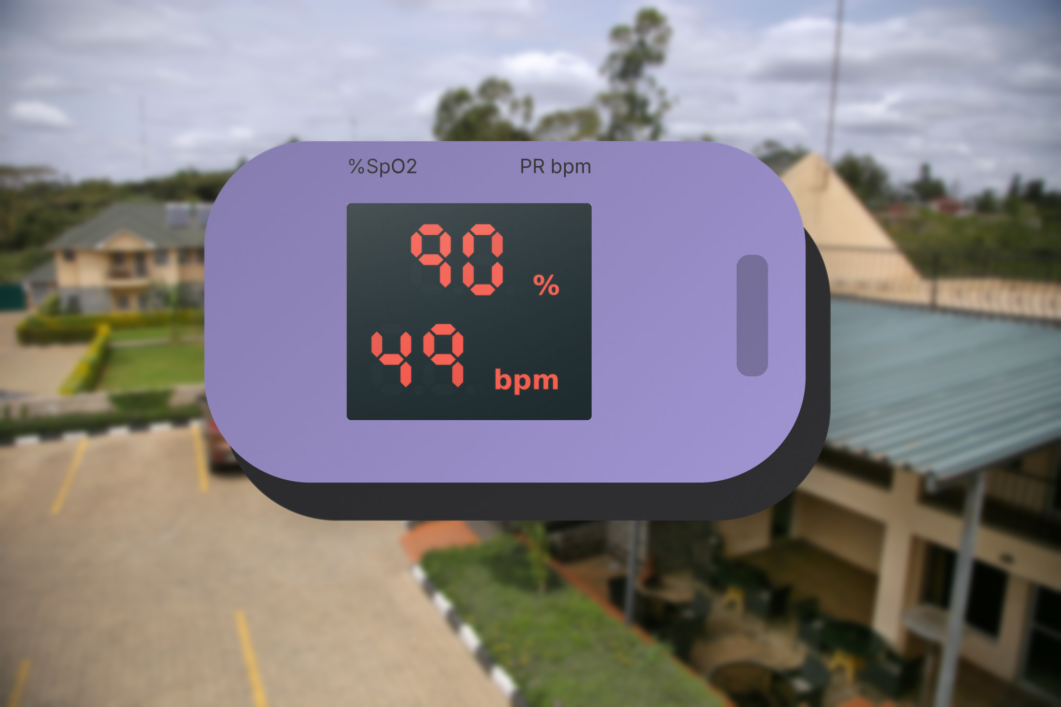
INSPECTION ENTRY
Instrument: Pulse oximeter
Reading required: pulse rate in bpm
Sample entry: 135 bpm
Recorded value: 49 bpm
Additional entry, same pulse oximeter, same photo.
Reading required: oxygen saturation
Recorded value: 90 %
